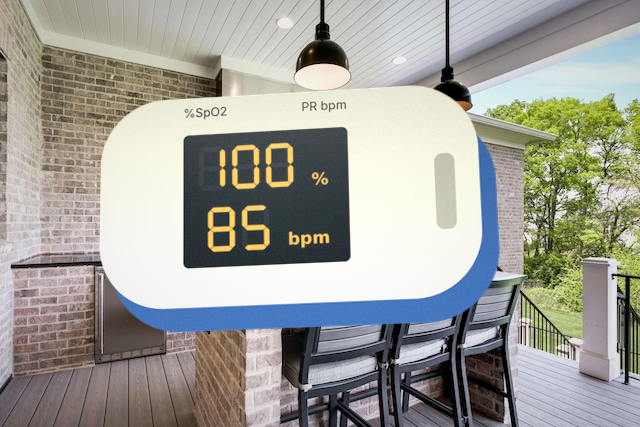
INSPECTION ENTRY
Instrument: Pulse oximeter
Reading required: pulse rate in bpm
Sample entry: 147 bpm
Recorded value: 85 bpm
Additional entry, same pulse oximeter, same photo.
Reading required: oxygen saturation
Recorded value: 100 %
